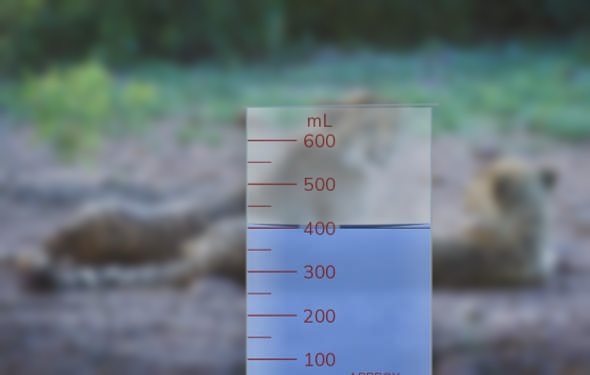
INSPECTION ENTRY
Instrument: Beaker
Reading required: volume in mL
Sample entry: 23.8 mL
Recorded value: 400 mL
